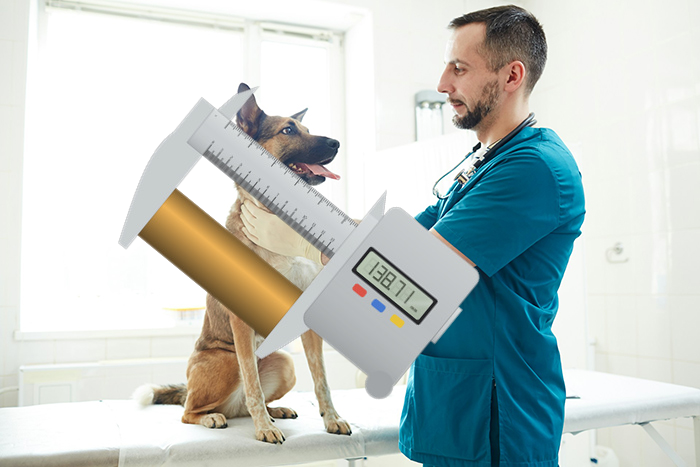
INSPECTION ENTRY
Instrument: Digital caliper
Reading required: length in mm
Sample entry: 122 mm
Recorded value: 138.71 mm
